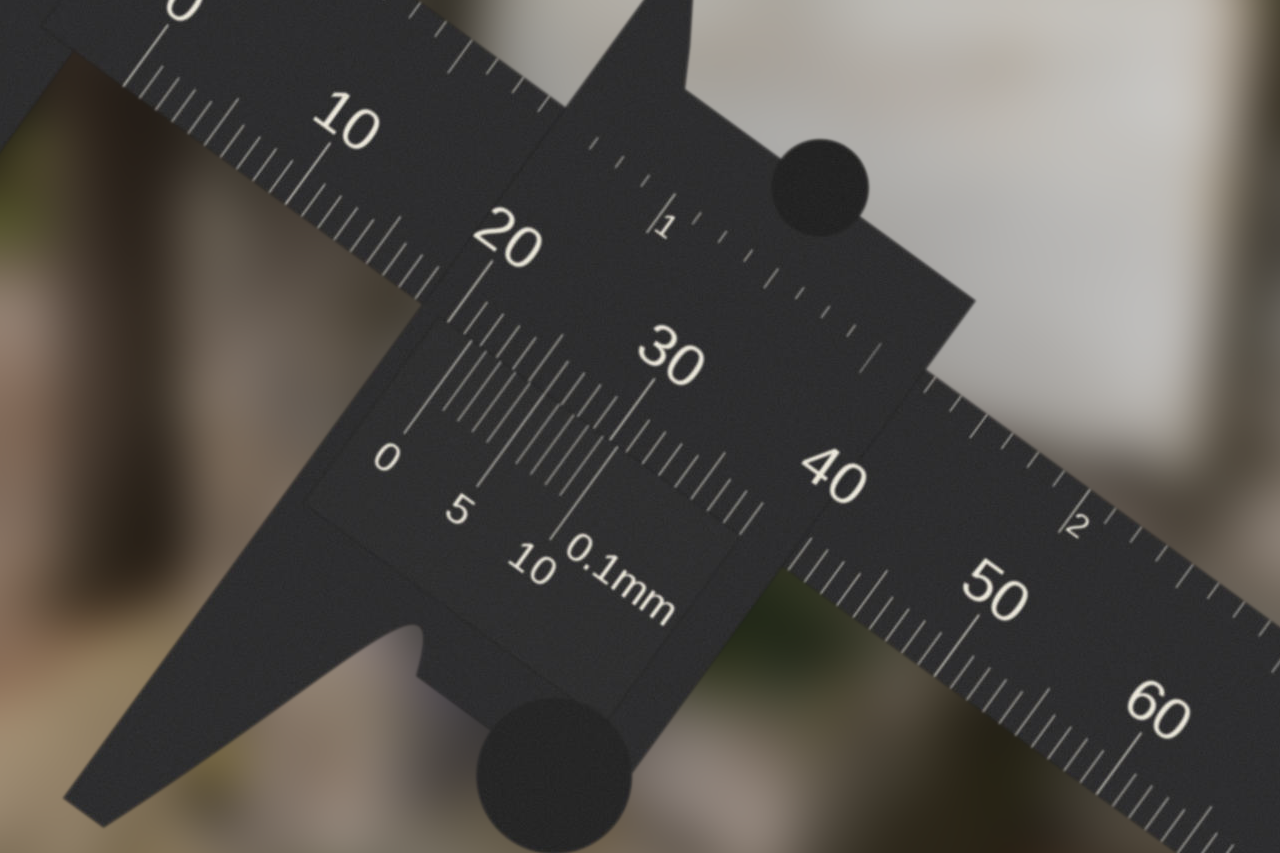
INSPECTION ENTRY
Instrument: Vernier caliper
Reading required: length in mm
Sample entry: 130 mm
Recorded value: 21.5 mm
